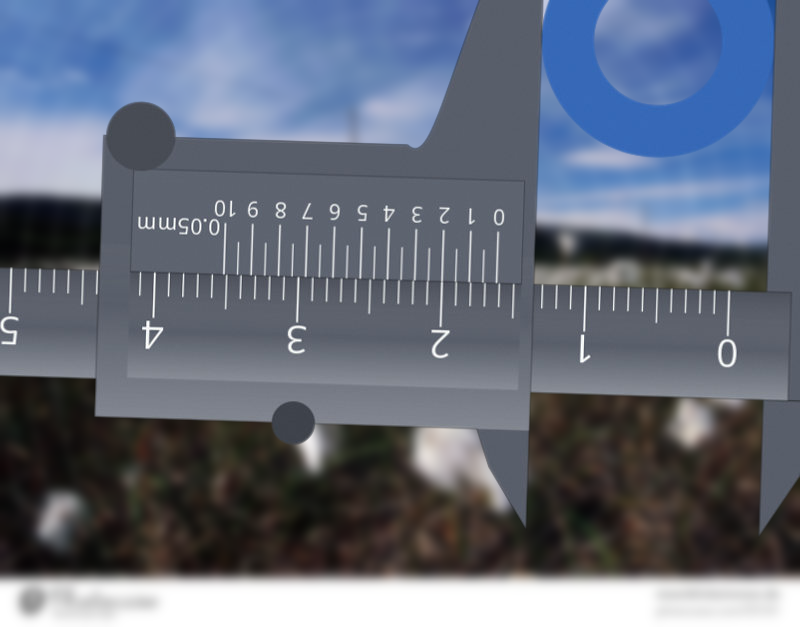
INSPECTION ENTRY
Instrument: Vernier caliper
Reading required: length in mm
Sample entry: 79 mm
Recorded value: 16.2 mm
